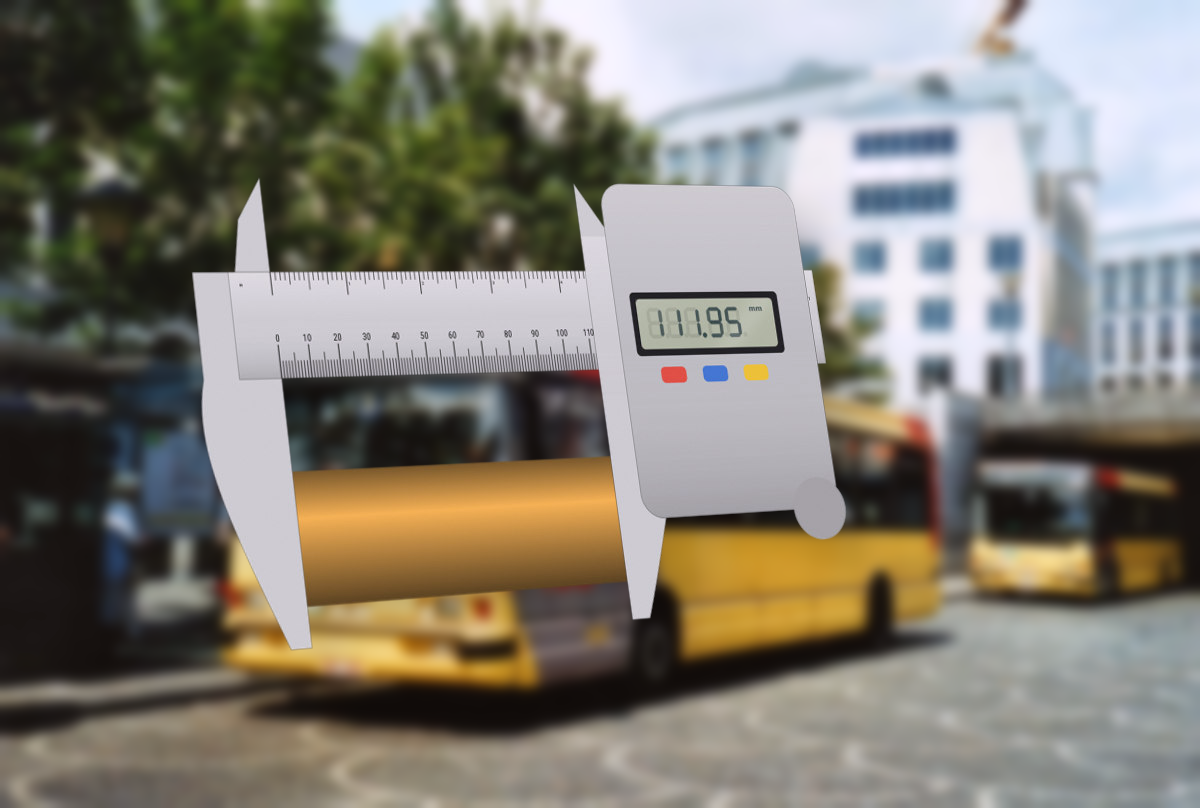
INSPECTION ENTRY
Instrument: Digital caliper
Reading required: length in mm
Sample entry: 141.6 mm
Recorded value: 111.95 mm
